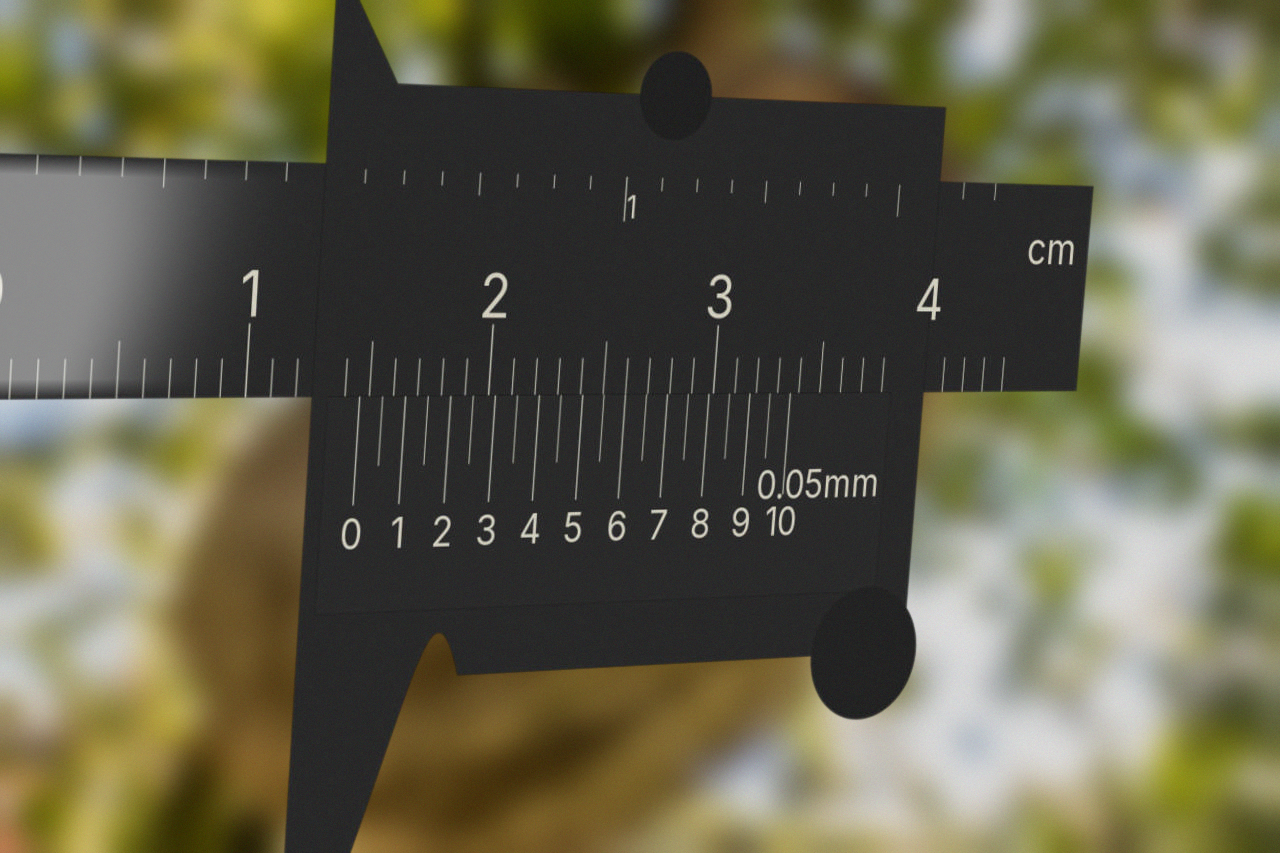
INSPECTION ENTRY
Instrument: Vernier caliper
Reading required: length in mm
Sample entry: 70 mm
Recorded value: 14.6 mm
